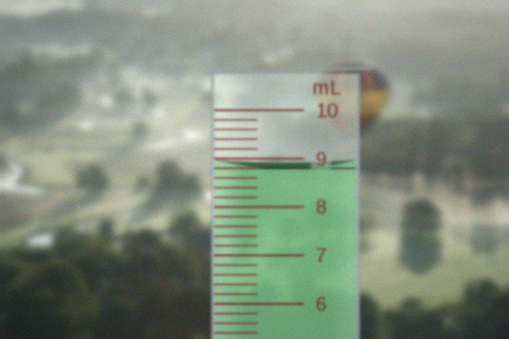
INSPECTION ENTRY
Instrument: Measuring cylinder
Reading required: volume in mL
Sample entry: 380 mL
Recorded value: 8.8 mL
